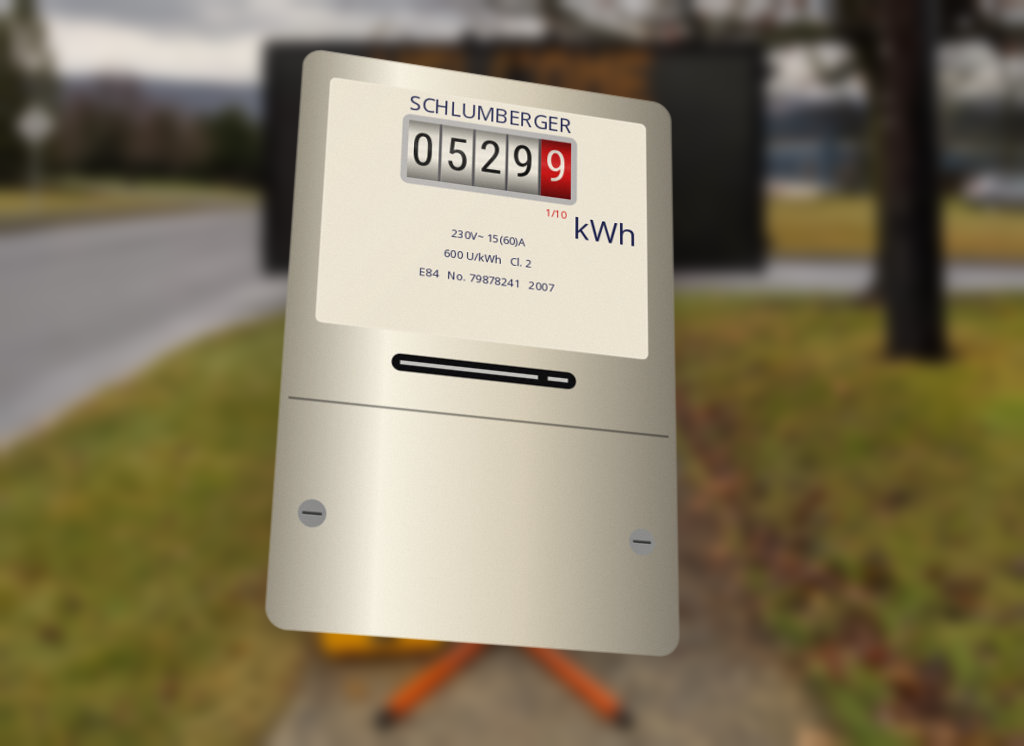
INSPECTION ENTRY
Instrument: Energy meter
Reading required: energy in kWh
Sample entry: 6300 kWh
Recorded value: 529.9 kWh
